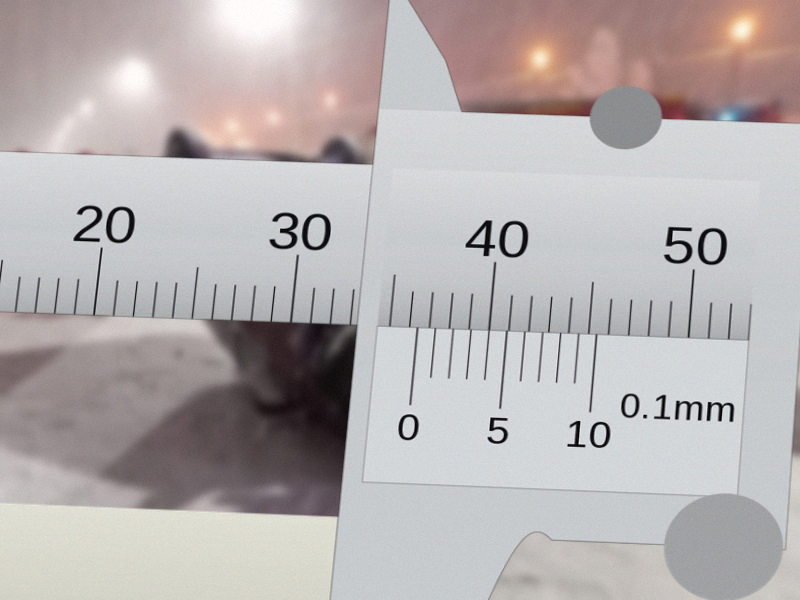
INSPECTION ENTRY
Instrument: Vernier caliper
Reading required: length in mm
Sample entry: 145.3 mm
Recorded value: 36.4 mm
